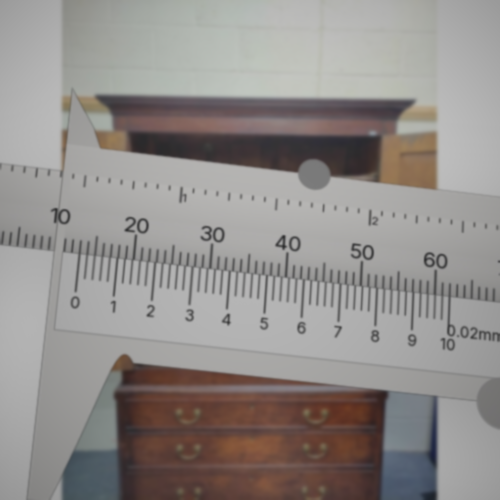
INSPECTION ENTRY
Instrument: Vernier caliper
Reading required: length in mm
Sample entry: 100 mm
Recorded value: 13.0 mm
